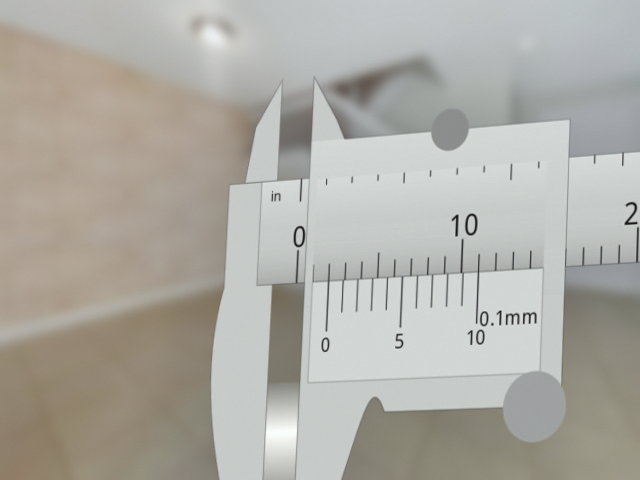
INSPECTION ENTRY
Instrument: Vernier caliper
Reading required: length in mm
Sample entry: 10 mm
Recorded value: 2.0 mm
